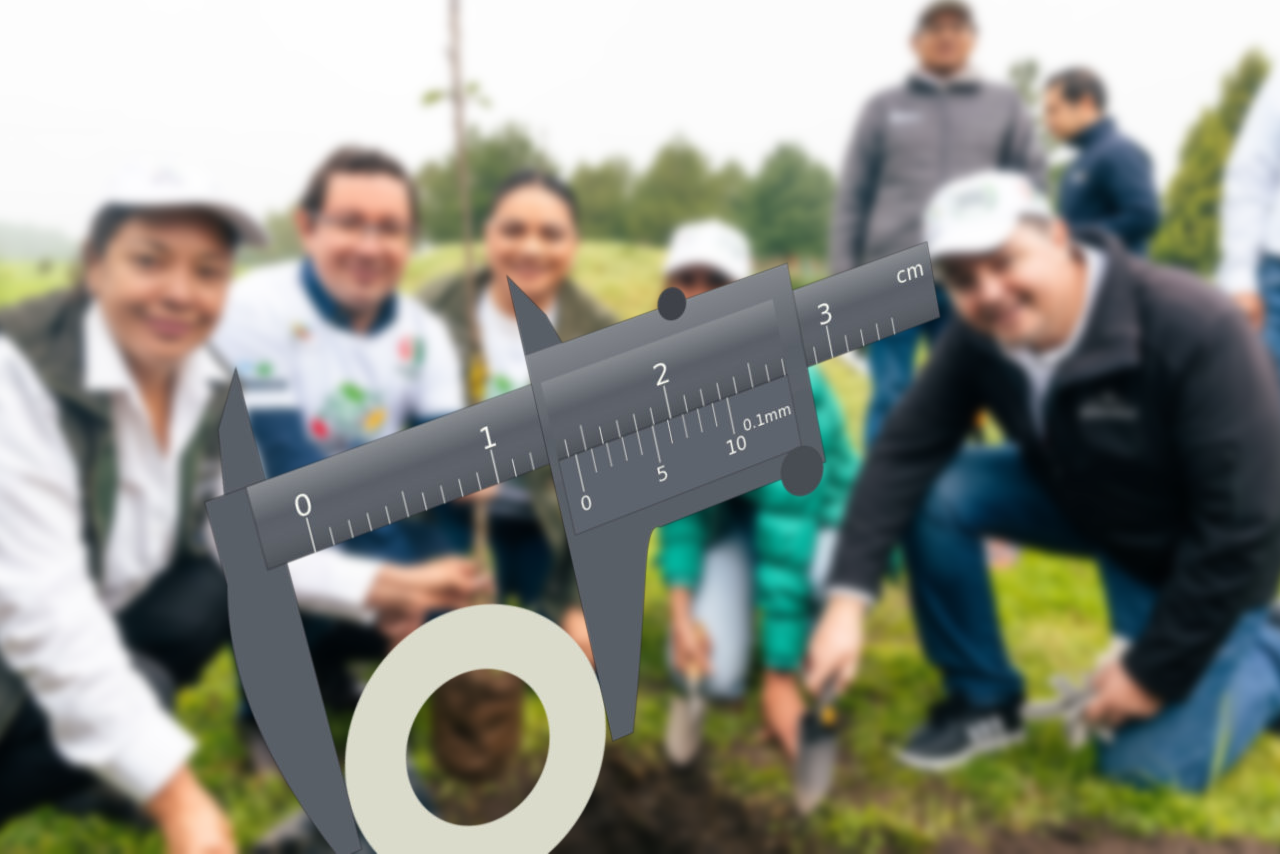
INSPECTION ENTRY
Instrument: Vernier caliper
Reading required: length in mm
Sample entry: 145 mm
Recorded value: 14.4 mm
